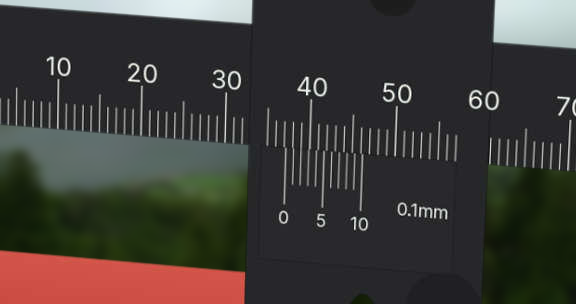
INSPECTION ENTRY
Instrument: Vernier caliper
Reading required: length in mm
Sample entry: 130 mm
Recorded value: 37.2 mm
